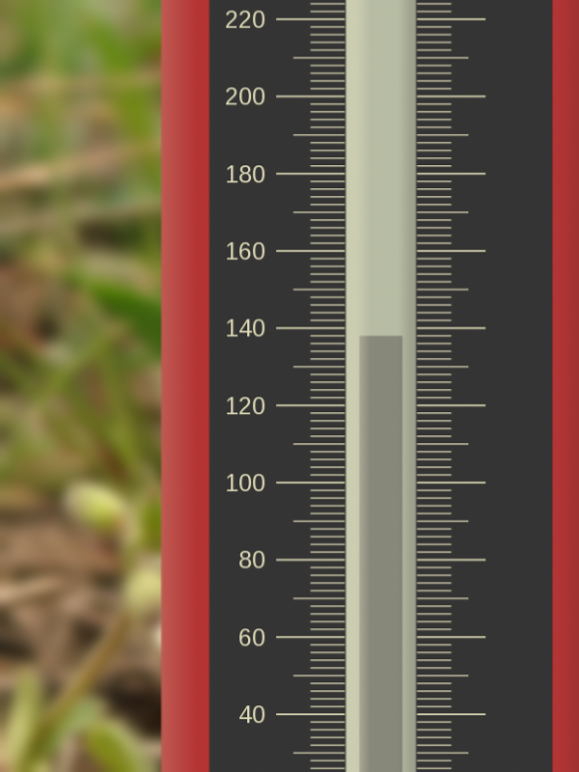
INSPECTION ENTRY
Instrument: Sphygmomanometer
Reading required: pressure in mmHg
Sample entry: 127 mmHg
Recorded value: 138 mmHg
